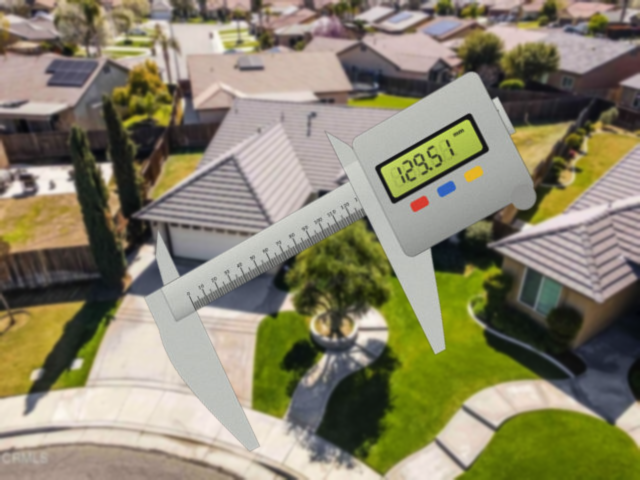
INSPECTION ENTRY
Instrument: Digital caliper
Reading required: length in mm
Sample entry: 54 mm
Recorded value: 129.51 mm
